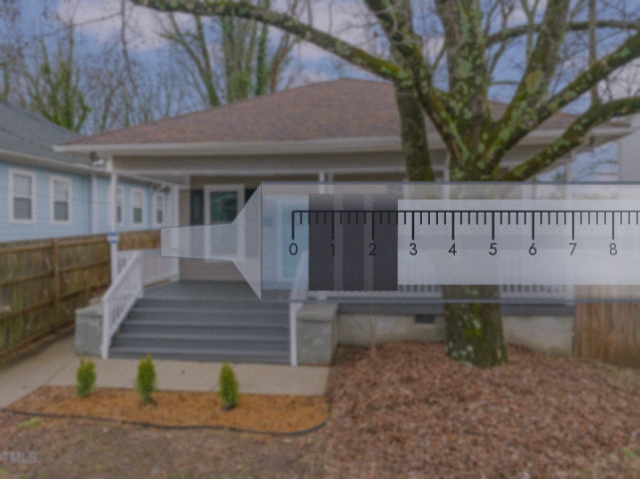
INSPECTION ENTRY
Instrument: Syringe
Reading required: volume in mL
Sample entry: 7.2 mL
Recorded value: 0.4 mL
